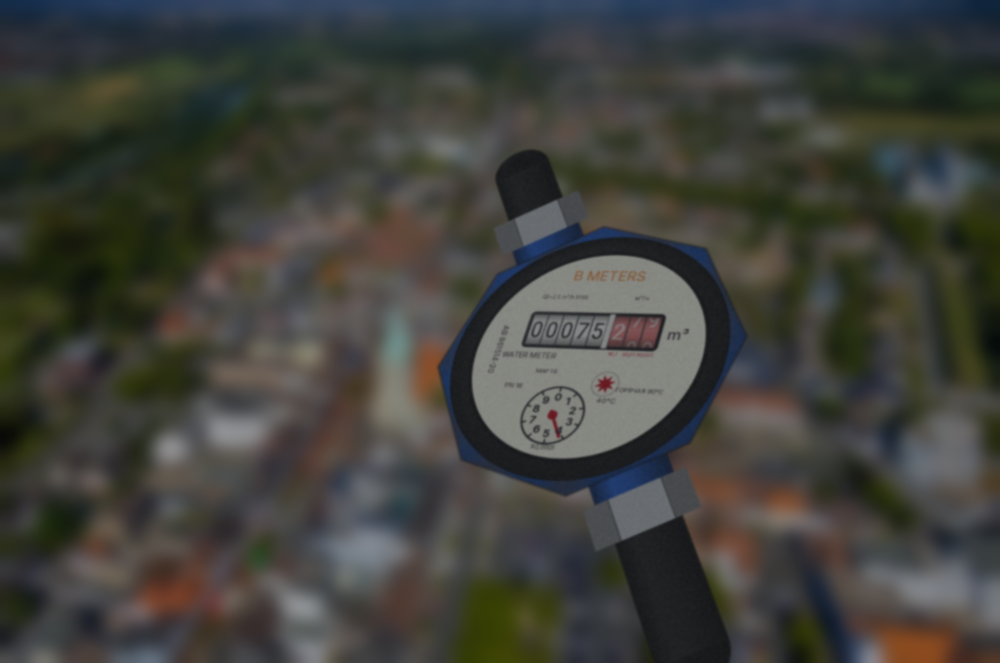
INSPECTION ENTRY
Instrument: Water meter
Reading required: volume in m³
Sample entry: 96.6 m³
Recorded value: 75.2794 m³
